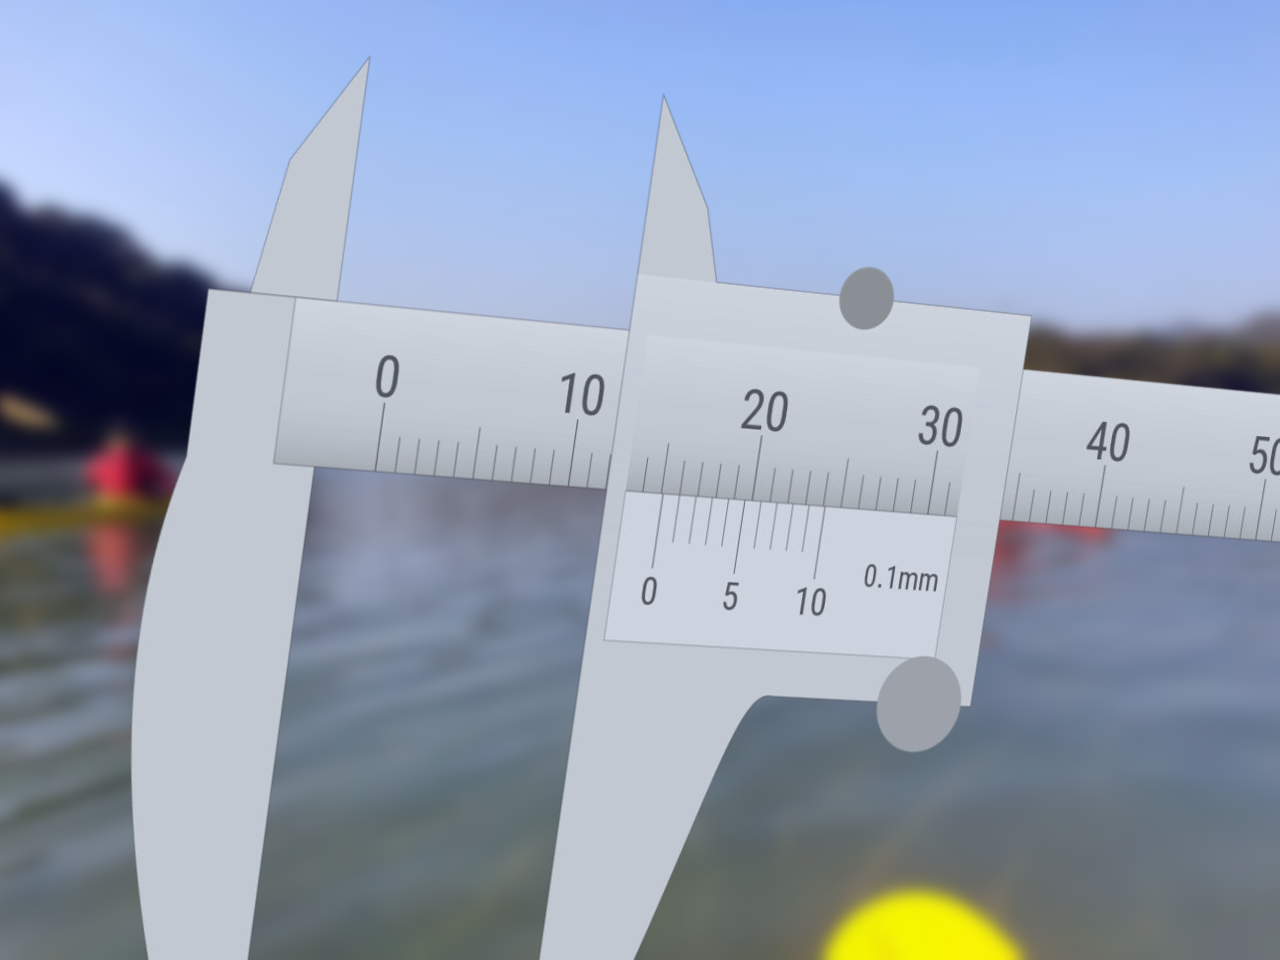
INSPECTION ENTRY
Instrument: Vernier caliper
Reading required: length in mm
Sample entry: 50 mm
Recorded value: 15.1 mm
